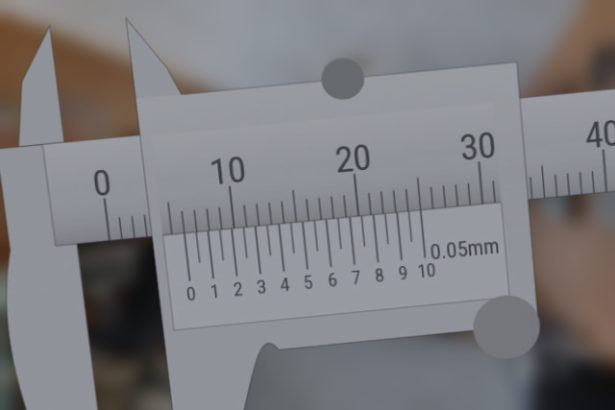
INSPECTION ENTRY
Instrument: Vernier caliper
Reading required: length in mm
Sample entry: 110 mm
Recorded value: 6.0 mm
